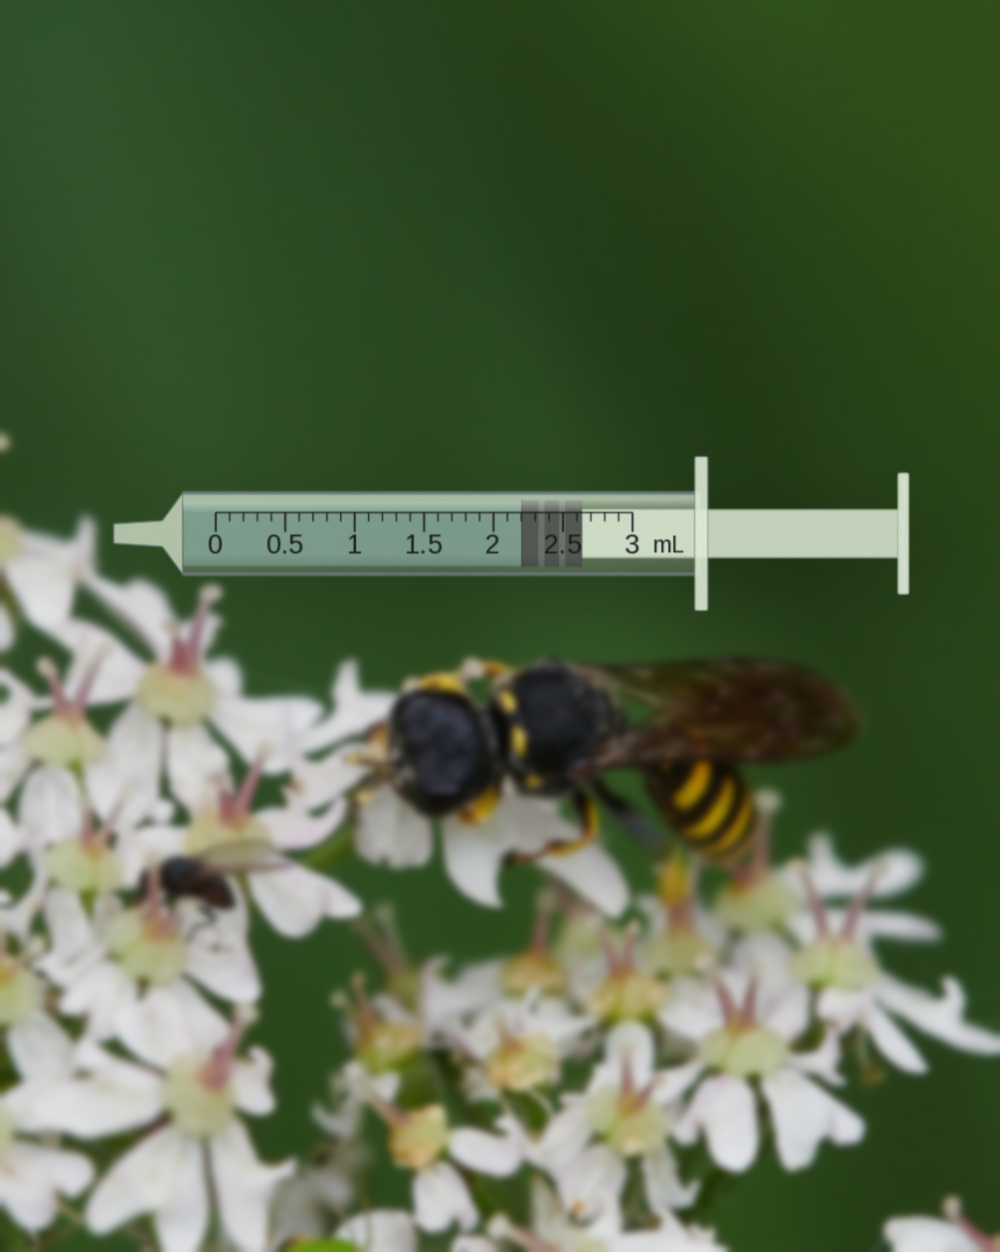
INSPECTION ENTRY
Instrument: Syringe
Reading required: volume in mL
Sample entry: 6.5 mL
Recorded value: 2.2 mL
